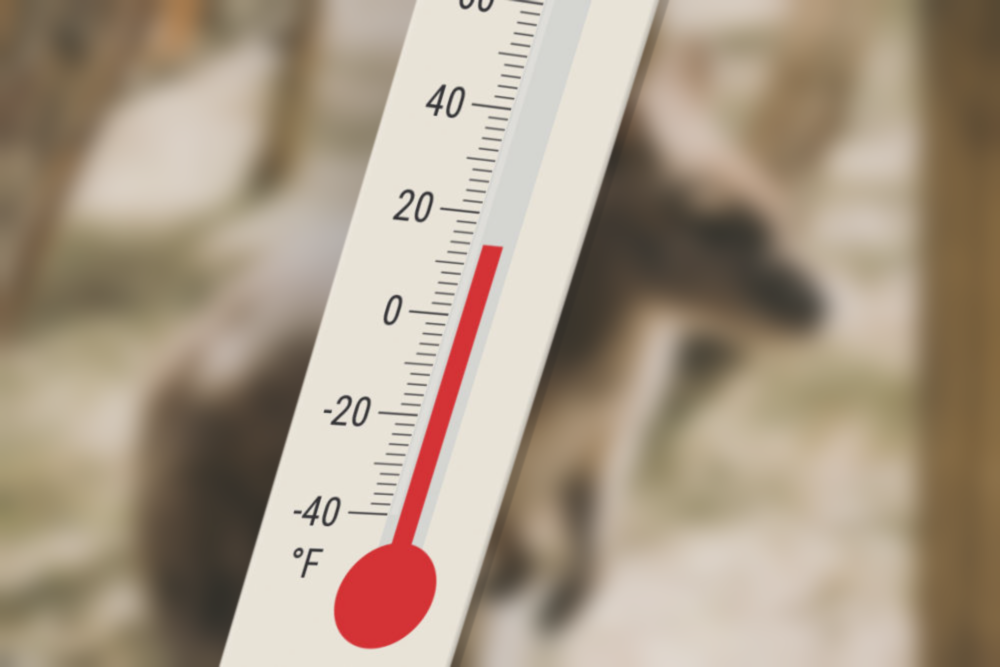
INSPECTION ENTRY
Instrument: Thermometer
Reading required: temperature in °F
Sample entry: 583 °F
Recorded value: 14 °F
